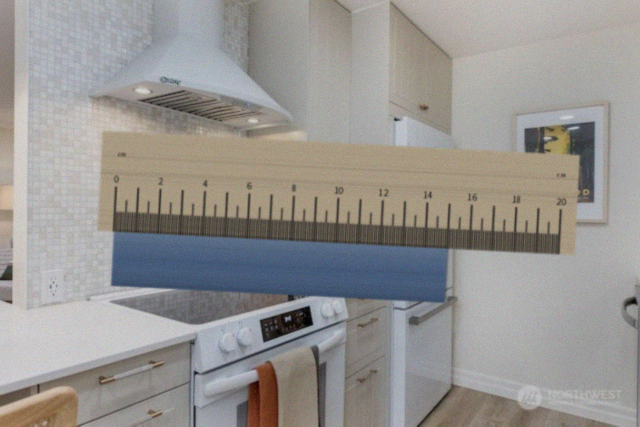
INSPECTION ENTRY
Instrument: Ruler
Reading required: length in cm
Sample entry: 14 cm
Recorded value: 15 cm
